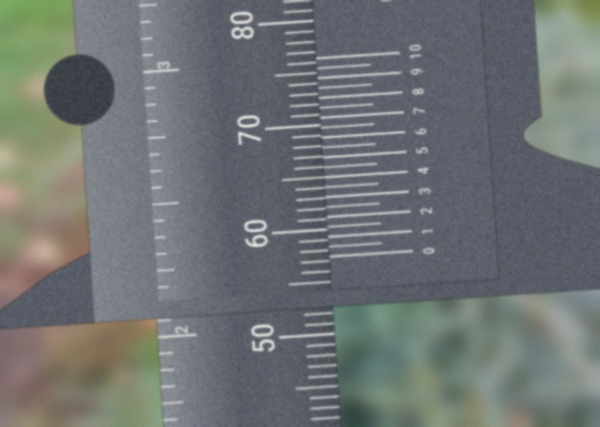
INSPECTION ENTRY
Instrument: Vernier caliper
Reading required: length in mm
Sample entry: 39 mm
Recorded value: 57.4 mm
